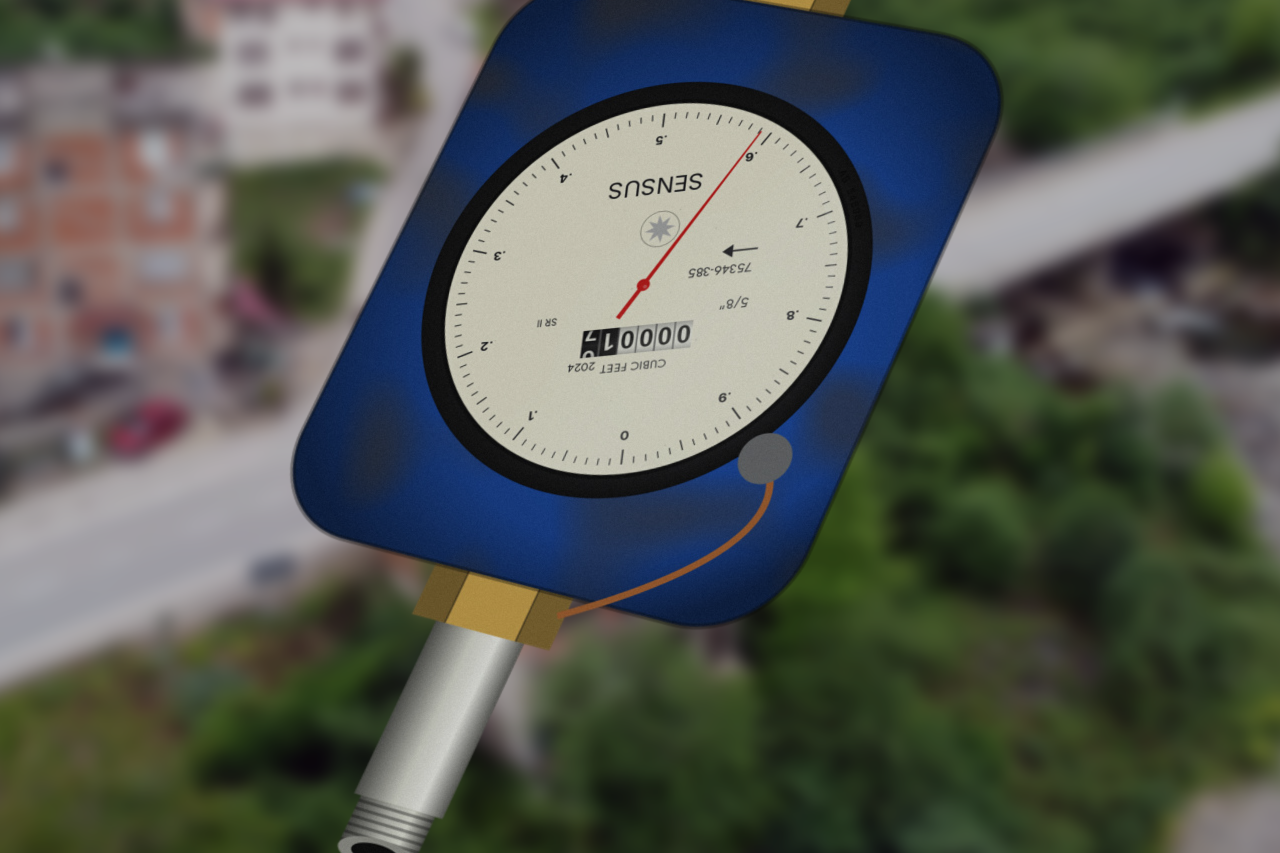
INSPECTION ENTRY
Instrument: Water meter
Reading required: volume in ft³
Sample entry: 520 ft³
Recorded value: 16.59 ft³
